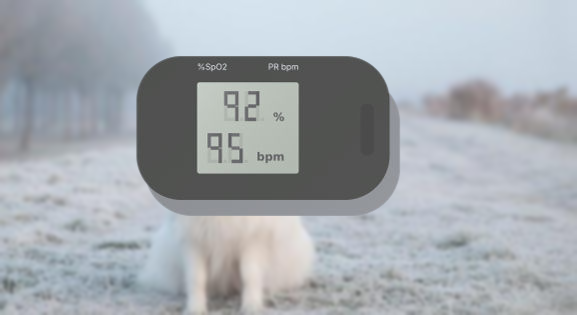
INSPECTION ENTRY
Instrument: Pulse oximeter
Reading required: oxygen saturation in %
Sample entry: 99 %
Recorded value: 92 %
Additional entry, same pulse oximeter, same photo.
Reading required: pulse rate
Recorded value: 95 bpm
